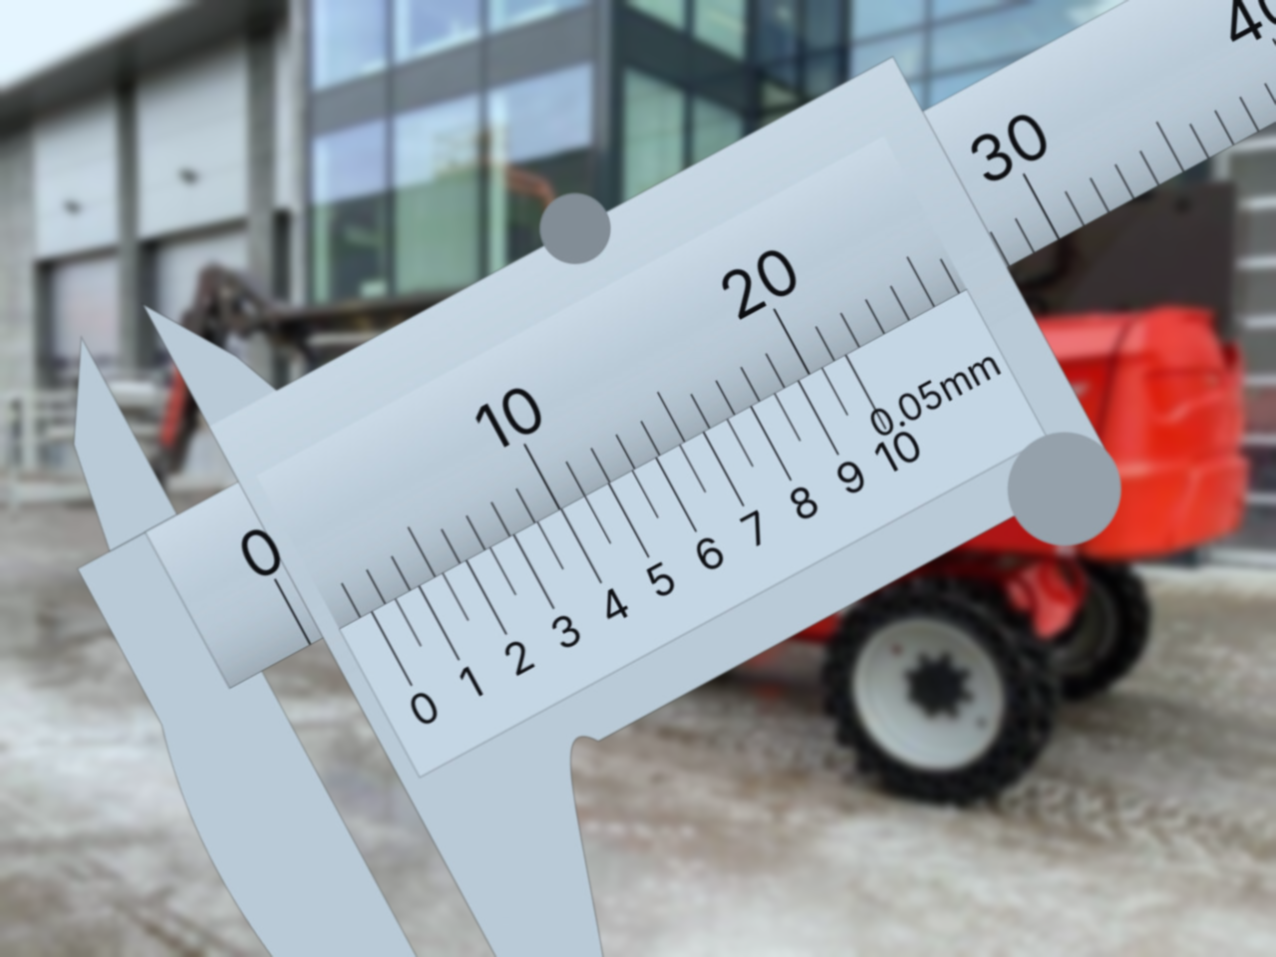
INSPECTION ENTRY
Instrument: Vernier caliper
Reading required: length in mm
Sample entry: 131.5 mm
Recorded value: 2.45 mm
